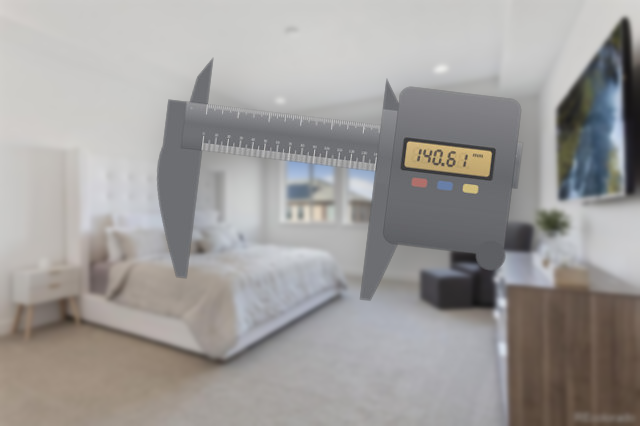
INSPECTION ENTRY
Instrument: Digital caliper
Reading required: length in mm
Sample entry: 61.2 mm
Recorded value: 140.61 mm
